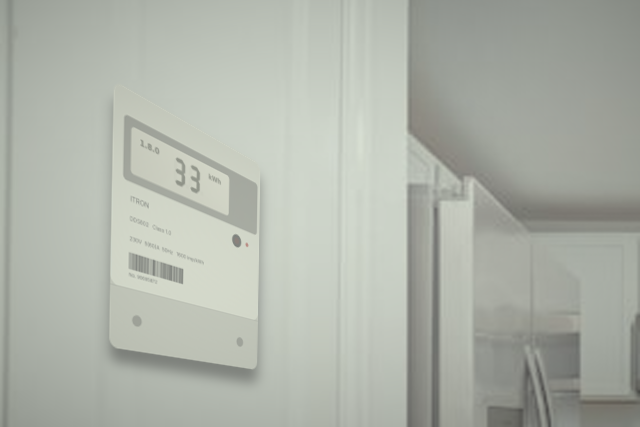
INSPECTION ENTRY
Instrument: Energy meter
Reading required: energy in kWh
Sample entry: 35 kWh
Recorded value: 33 kWh
